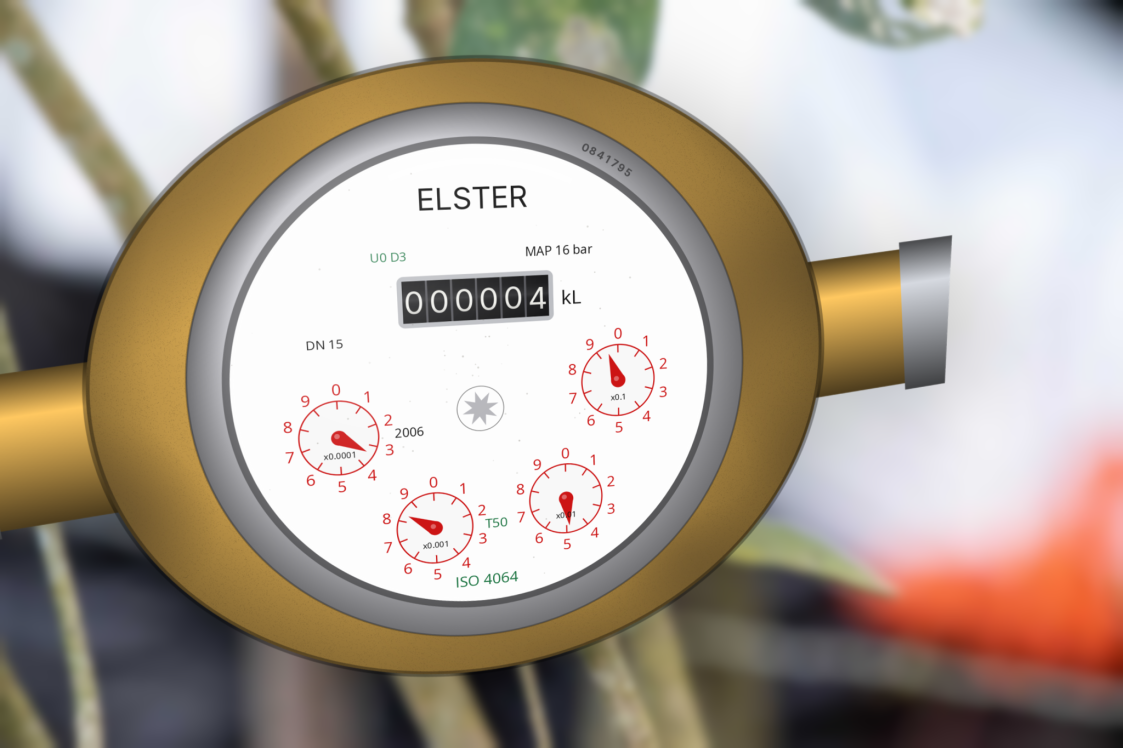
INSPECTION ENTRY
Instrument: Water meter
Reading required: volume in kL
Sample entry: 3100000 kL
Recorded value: 3.9483 kL
